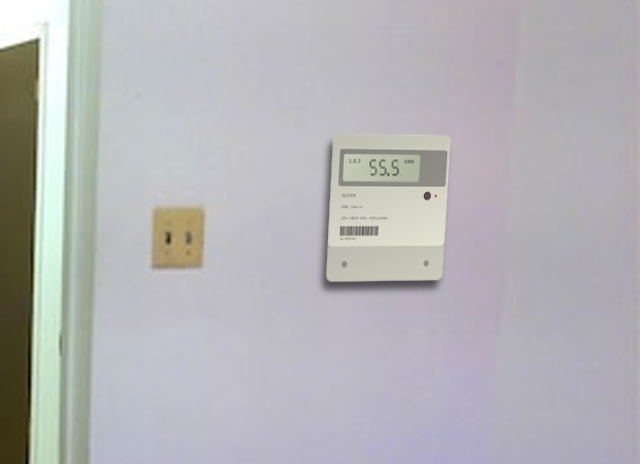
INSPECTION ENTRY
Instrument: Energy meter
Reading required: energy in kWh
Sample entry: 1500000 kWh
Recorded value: 55.5 kWh
